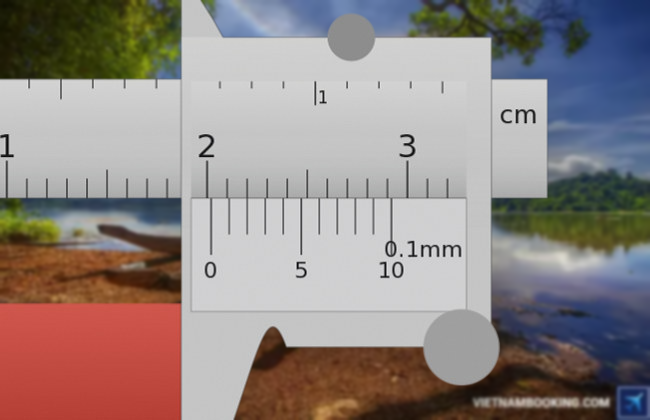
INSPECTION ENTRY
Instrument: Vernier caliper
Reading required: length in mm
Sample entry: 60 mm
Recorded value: 20.2 mm
